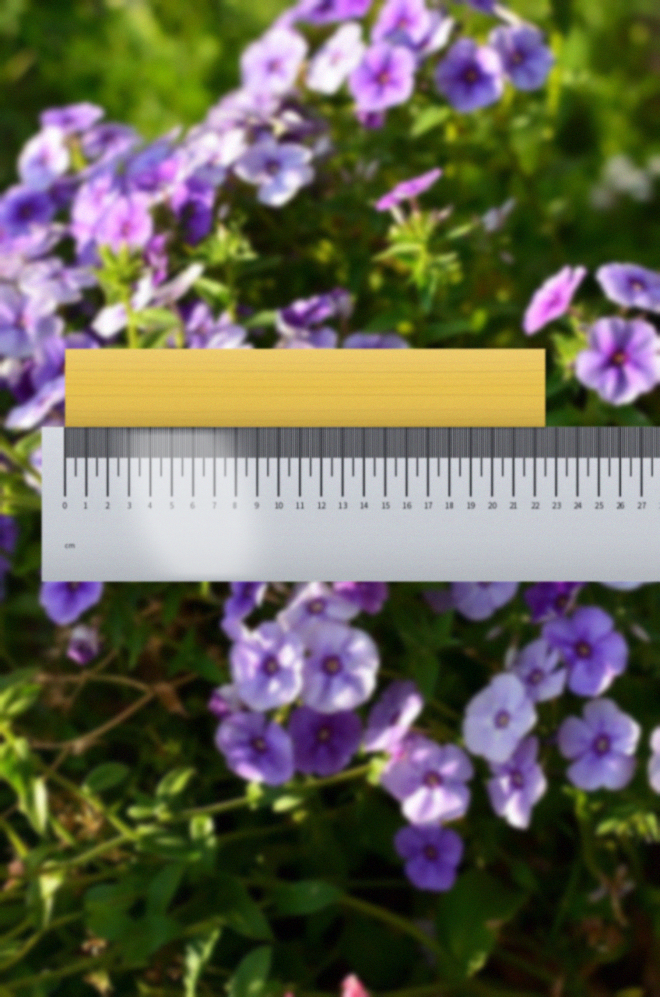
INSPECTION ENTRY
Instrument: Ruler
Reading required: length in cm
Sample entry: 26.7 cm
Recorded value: 22.5 cm
